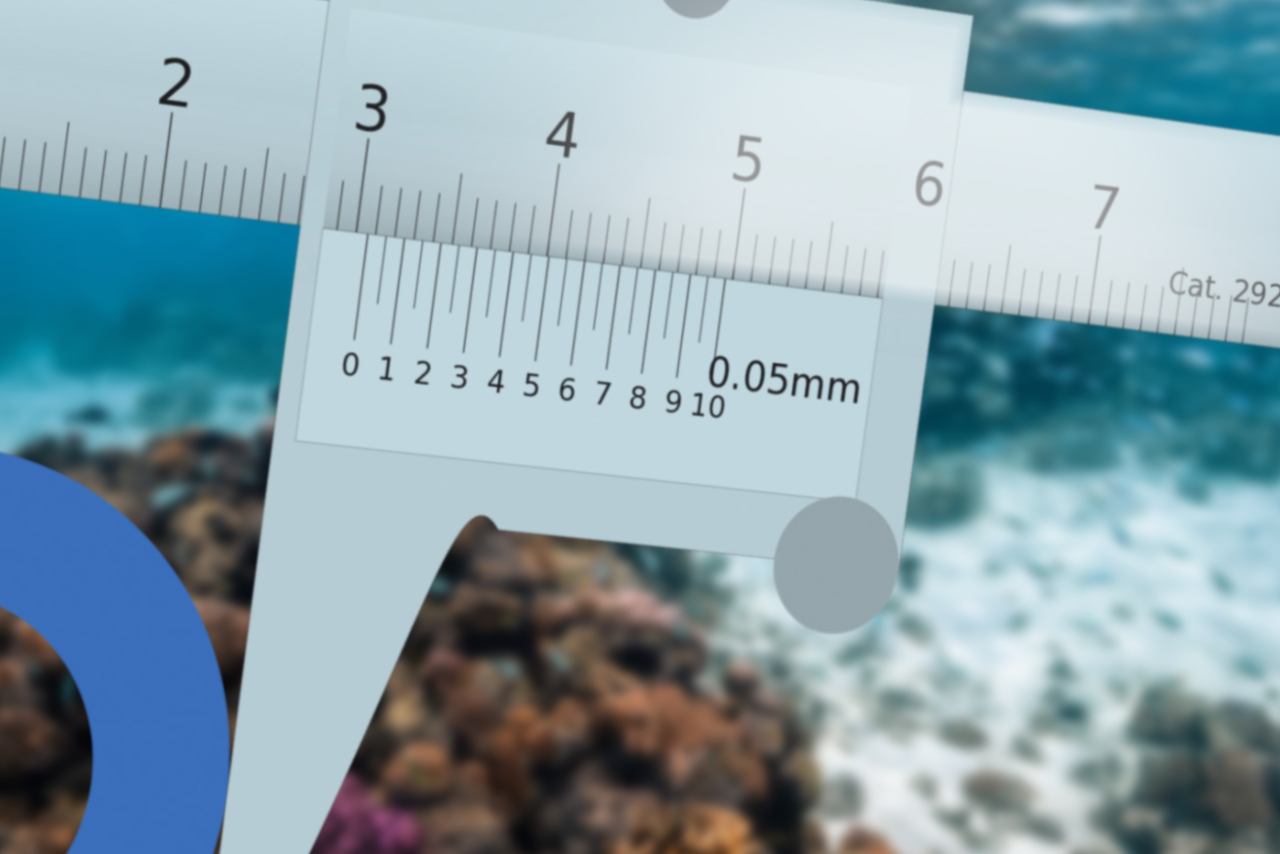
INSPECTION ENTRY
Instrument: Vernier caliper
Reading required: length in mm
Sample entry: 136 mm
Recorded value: 30.6 mm
